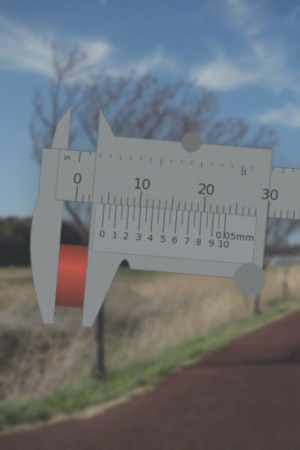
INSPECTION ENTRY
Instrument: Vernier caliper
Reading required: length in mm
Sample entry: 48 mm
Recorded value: 4.4 mm
